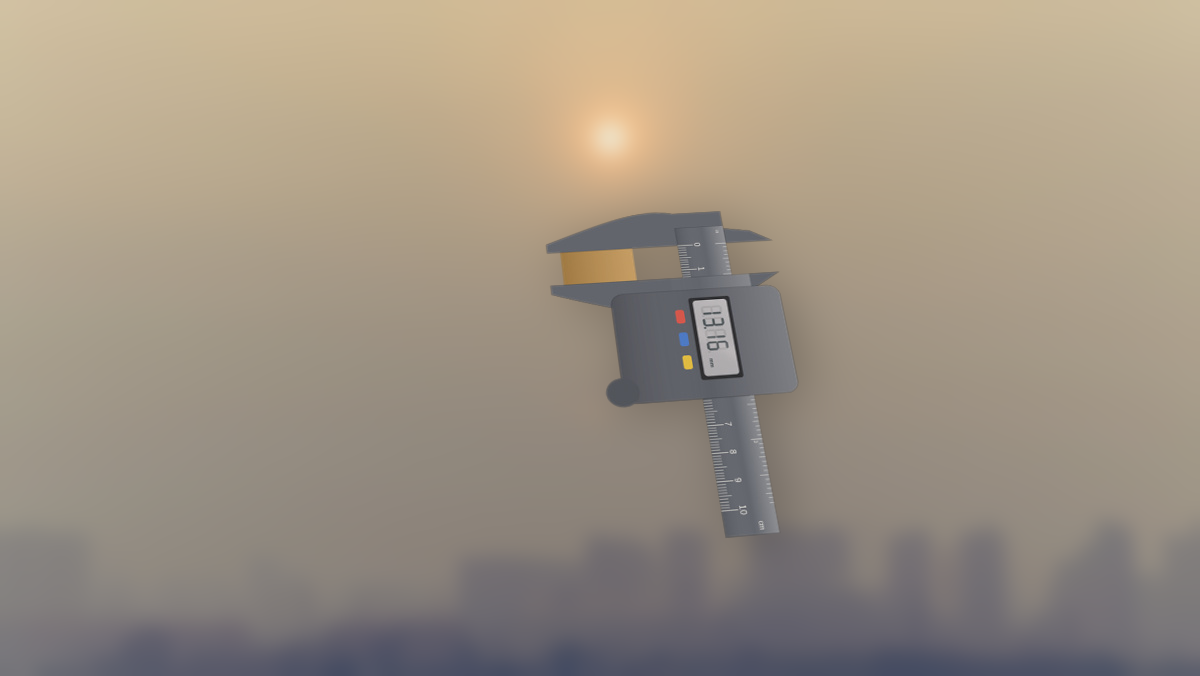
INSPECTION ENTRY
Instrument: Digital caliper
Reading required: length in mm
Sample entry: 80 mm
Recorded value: 13.16 mm
